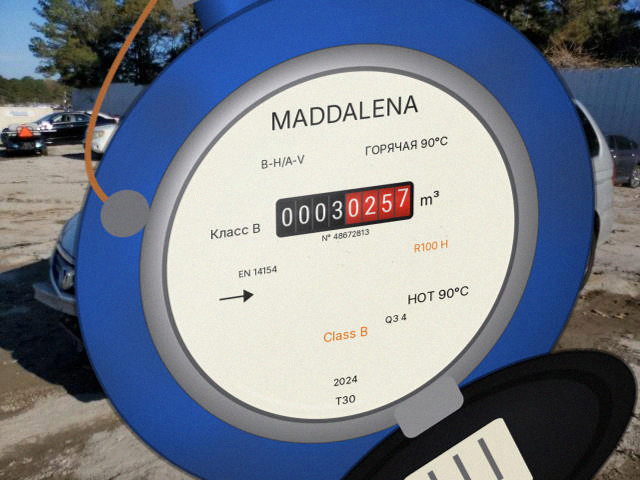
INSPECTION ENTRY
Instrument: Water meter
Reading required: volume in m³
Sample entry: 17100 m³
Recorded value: 3.0257 m³
